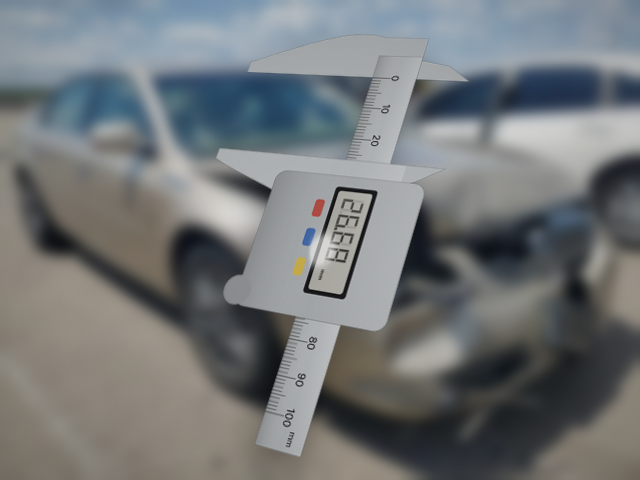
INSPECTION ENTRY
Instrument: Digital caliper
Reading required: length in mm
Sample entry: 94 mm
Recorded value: 26.68 mm
